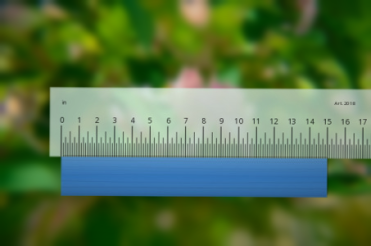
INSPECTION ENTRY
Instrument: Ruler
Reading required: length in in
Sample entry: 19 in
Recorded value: 15 in
